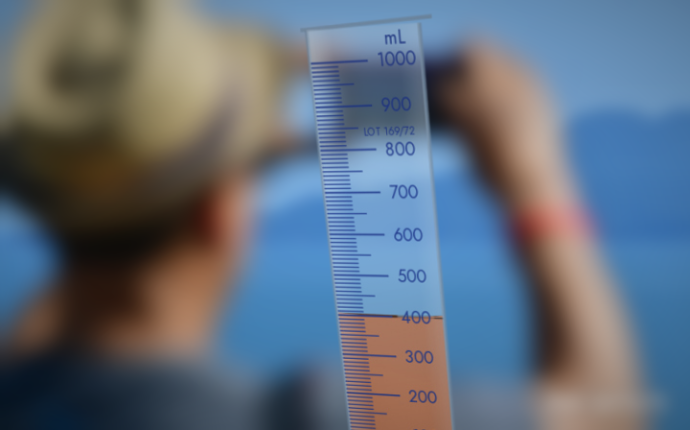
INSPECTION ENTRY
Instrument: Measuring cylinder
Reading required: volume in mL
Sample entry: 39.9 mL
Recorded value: 400 mL
